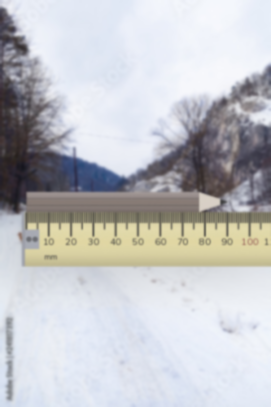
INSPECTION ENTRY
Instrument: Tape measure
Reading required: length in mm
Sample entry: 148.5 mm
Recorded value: 90 mm
